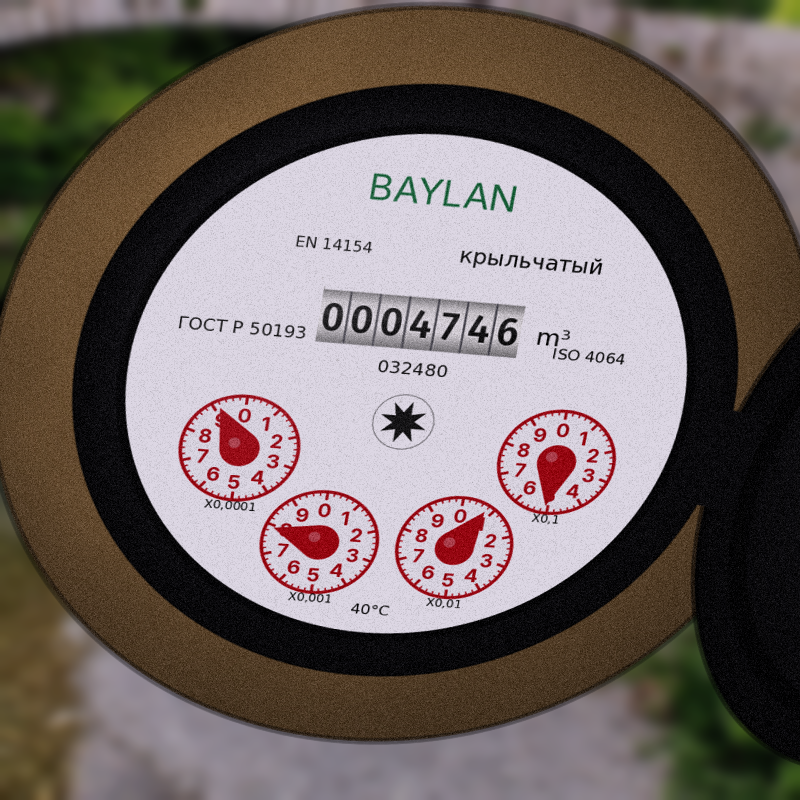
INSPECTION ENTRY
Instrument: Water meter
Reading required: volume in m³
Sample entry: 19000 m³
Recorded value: 4746.5079 m³
